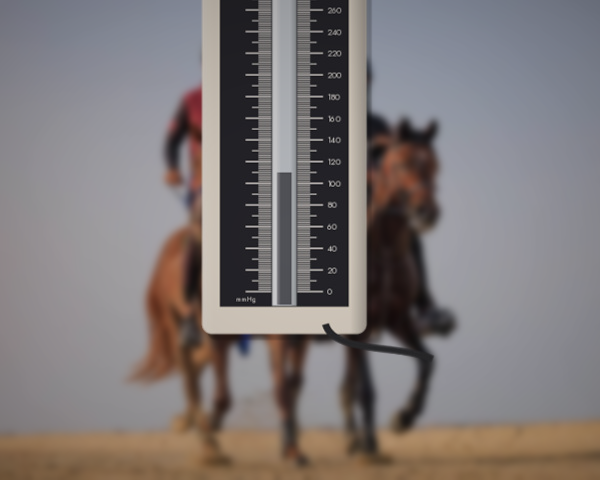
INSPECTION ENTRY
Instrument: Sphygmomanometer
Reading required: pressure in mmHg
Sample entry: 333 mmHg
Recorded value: 110 mmHg
